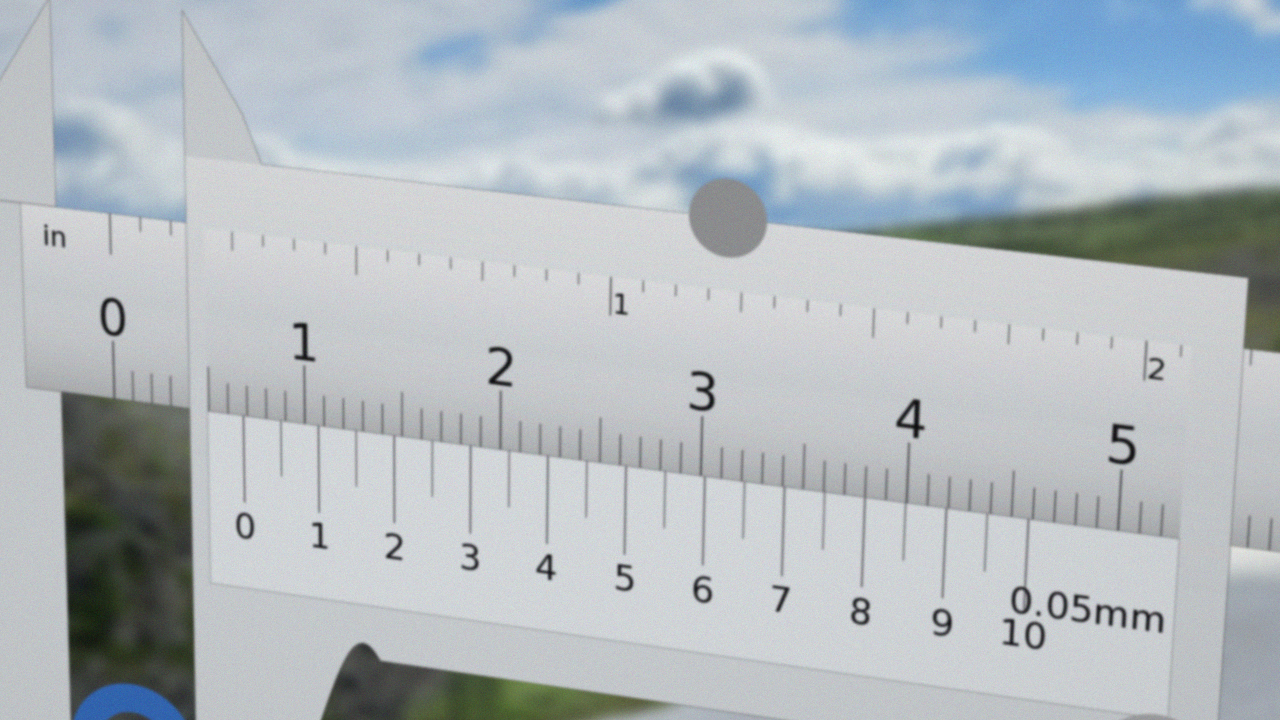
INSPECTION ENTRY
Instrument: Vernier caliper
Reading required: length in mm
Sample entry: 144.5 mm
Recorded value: 6.8 mm
